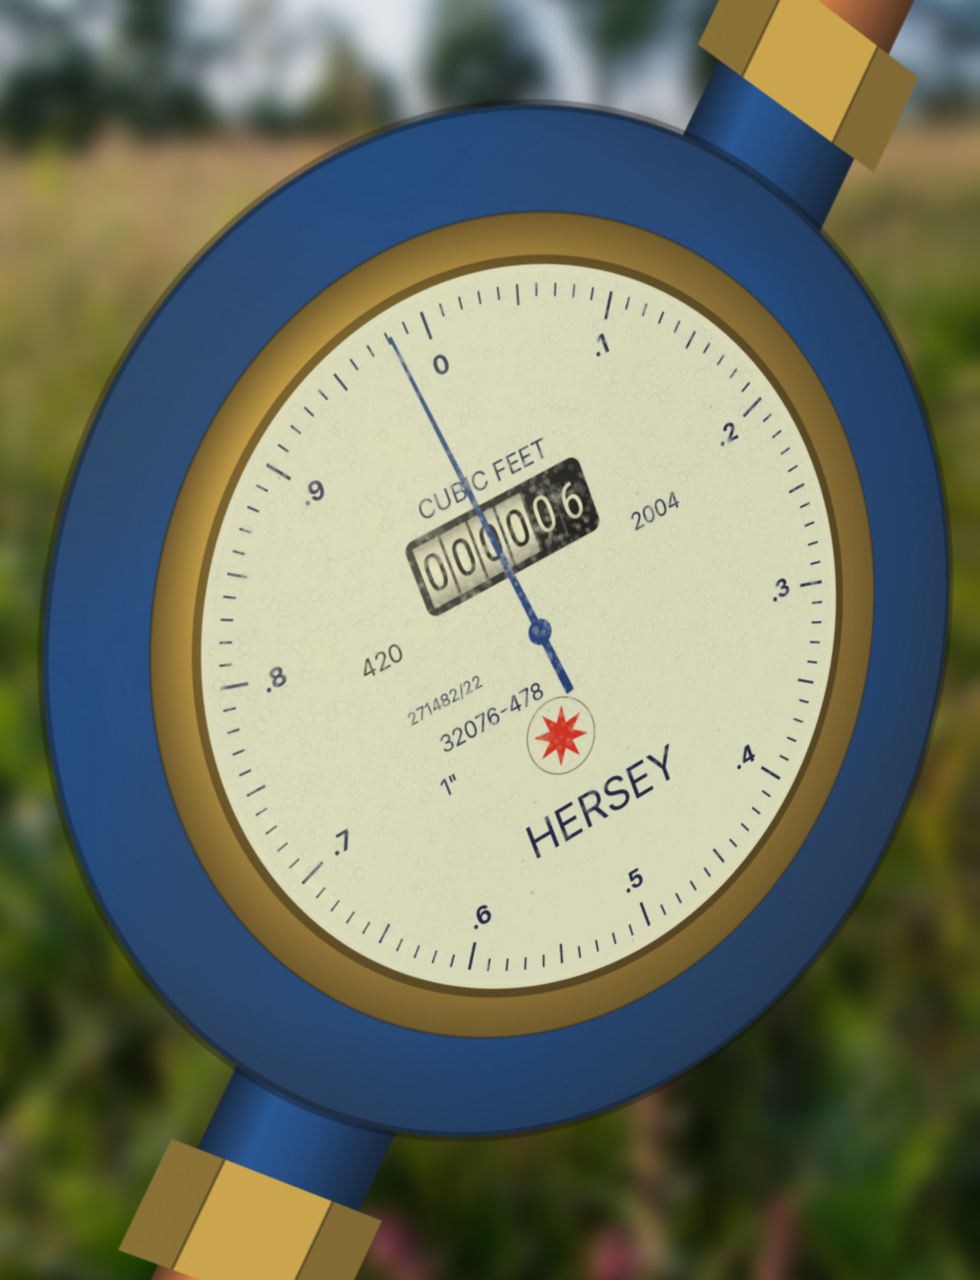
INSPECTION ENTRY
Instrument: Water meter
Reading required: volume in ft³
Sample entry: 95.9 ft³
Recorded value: 5.98 ft³
